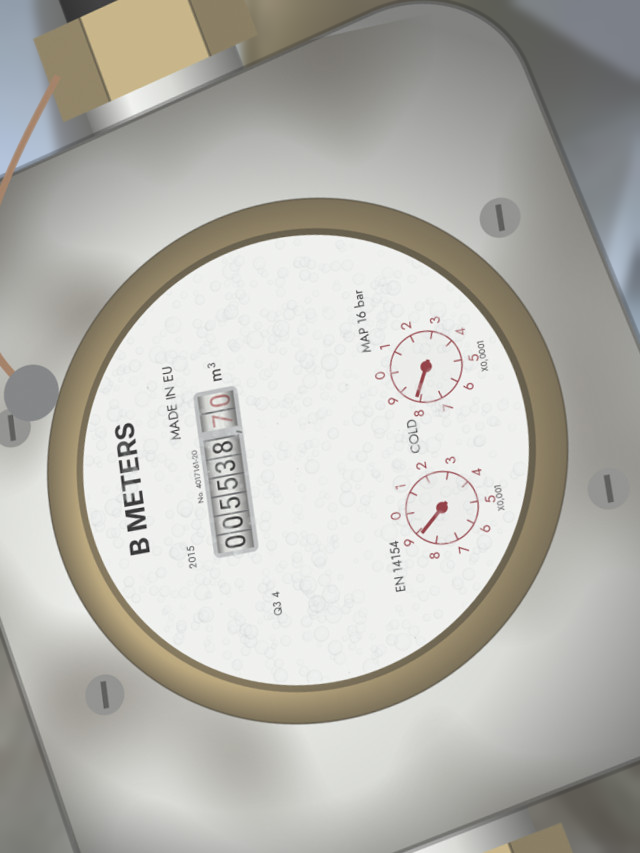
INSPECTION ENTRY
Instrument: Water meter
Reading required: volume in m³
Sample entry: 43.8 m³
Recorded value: 5538.6988 m³
